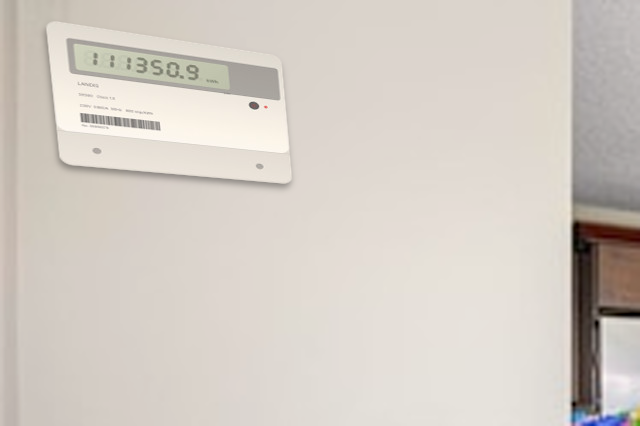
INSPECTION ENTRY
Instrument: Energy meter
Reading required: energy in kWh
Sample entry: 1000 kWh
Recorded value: 111350.9 kWh
